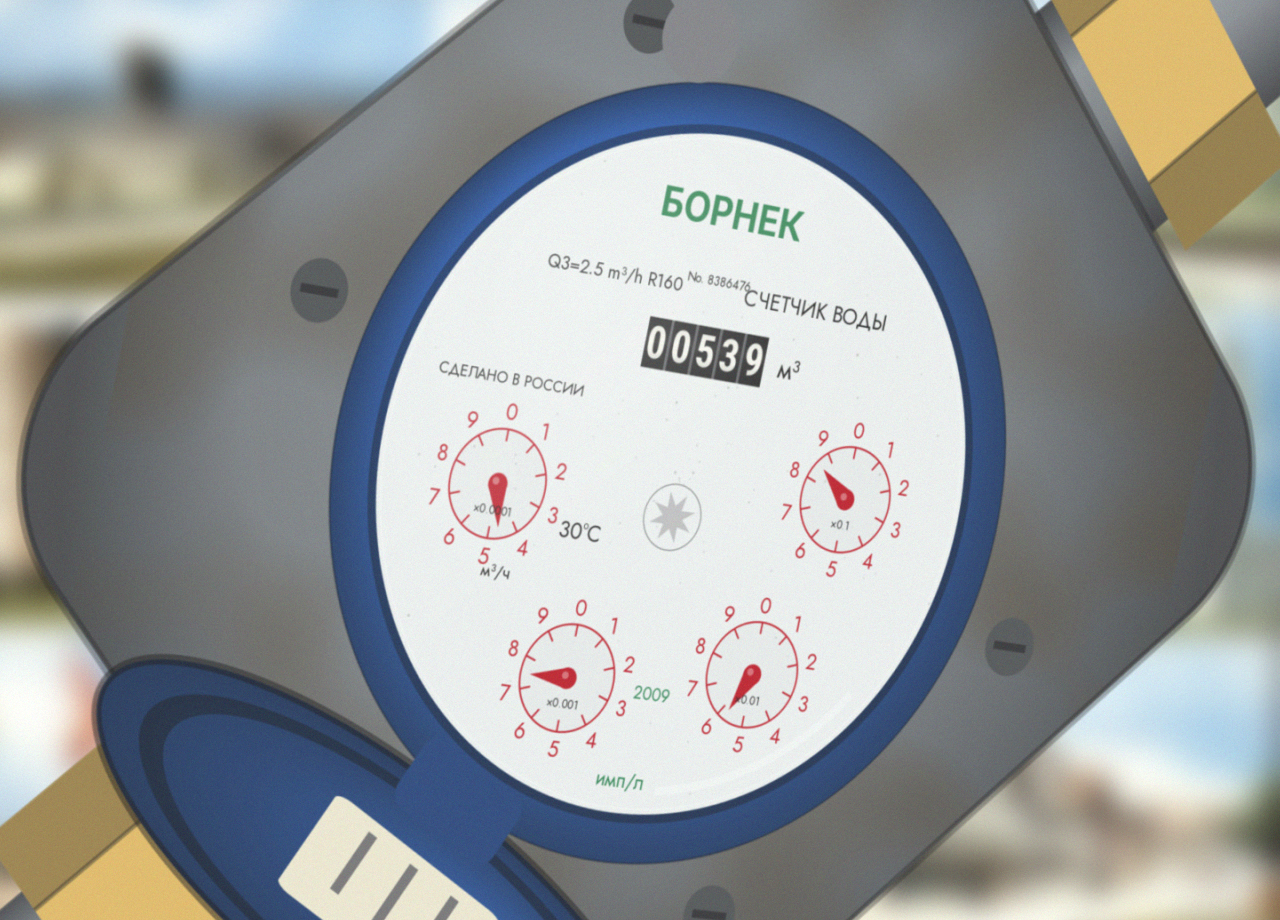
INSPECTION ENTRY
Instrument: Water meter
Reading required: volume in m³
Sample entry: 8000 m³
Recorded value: 539.8574 m³
